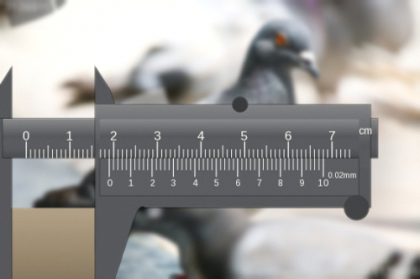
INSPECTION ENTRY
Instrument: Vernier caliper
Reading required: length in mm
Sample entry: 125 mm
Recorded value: 19.0 mm
